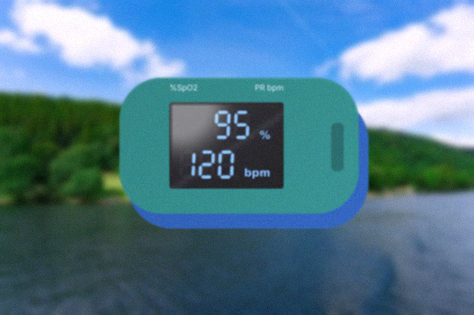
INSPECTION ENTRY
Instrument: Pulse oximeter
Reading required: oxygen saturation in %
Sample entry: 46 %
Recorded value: 95 %
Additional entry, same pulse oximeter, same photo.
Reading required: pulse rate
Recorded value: 120 bpm
